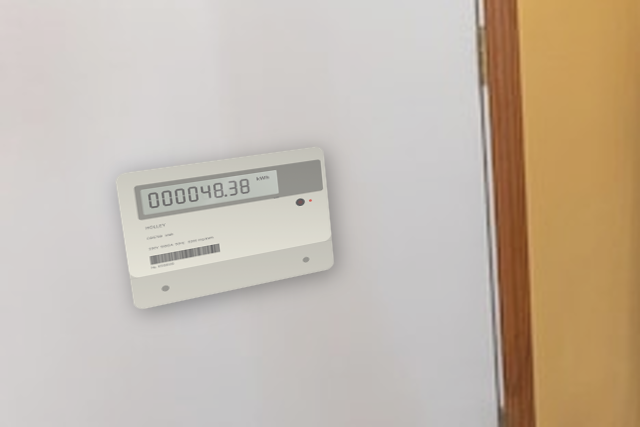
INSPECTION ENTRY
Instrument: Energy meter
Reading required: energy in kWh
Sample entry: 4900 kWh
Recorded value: 48.38 kWh
